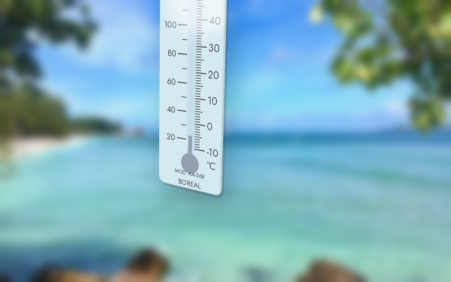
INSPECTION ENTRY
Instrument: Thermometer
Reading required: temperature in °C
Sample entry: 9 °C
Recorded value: -5 °C
